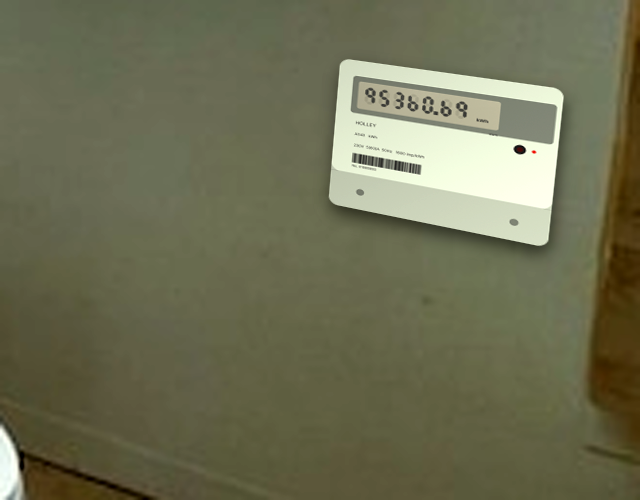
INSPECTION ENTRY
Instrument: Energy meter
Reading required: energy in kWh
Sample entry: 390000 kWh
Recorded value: 95360.69 kWh
